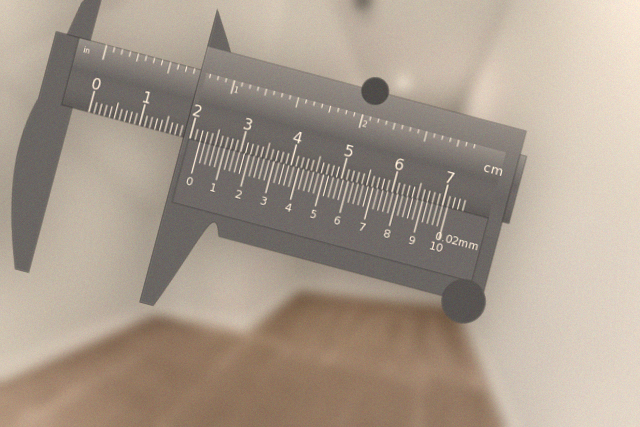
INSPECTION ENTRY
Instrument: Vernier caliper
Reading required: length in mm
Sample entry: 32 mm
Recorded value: 22.0 mm
